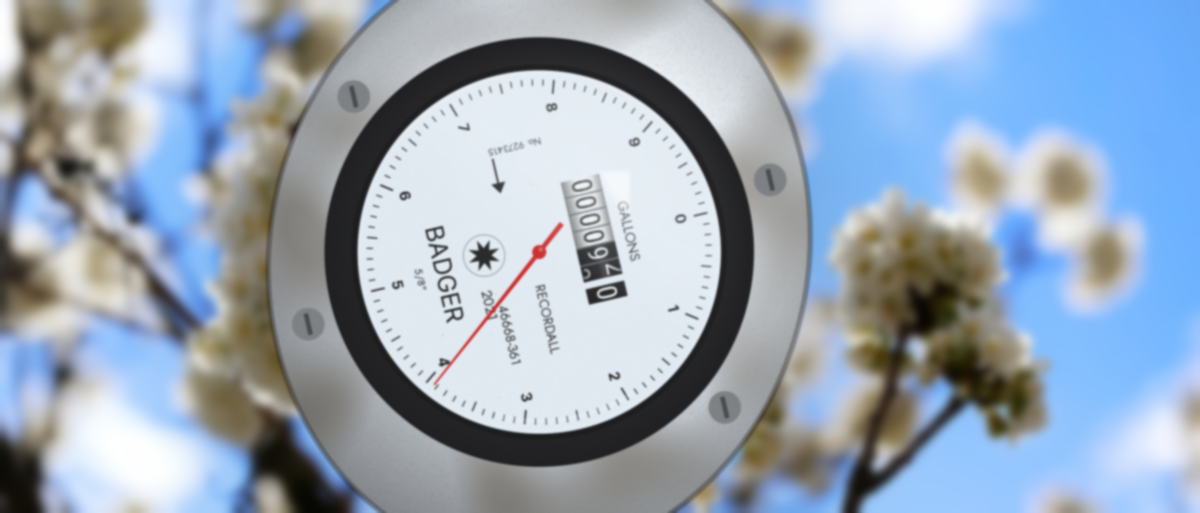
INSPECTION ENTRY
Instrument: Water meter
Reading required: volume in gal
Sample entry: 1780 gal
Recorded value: 923.9 gal
